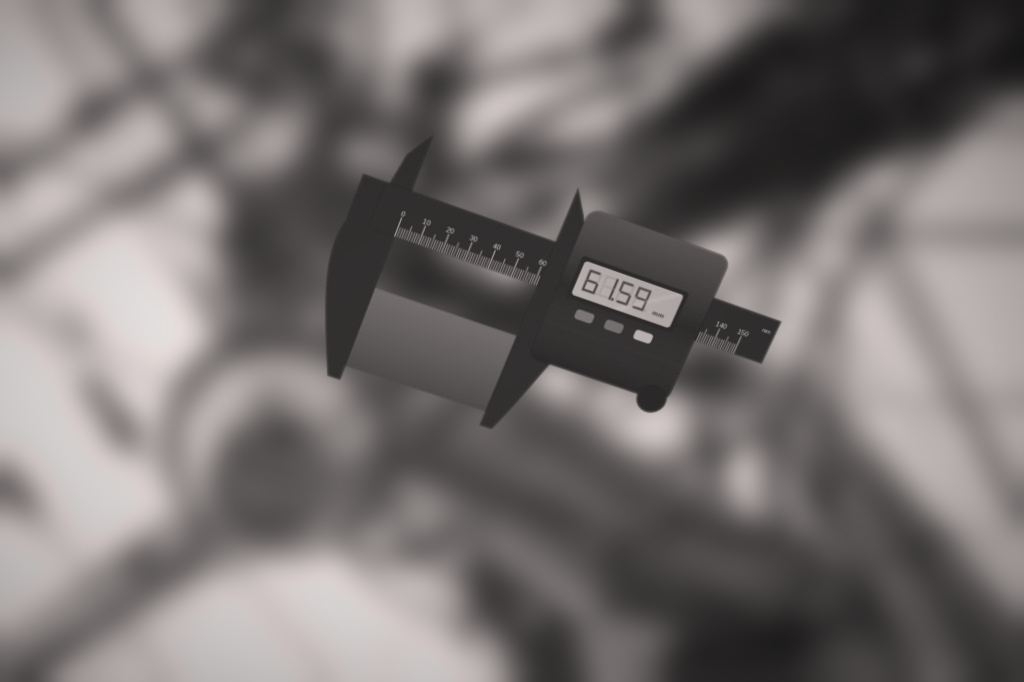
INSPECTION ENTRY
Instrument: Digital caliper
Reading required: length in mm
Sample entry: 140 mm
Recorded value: 61.59 mm
